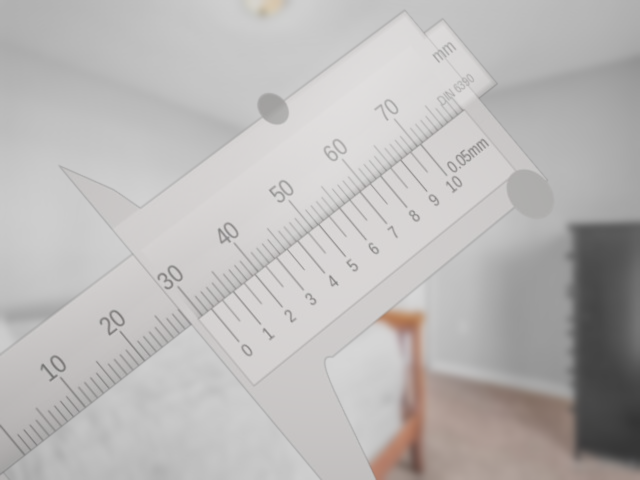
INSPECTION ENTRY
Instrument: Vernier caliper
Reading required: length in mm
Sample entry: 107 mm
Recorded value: 31.6 mm
